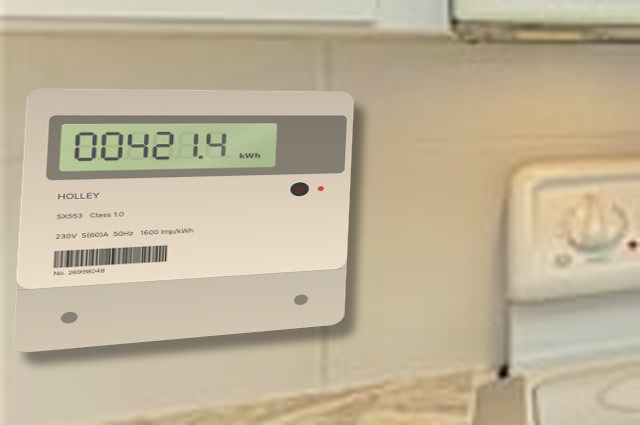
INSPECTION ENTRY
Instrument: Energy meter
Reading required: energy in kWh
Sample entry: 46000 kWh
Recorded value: 421.4 kWh
